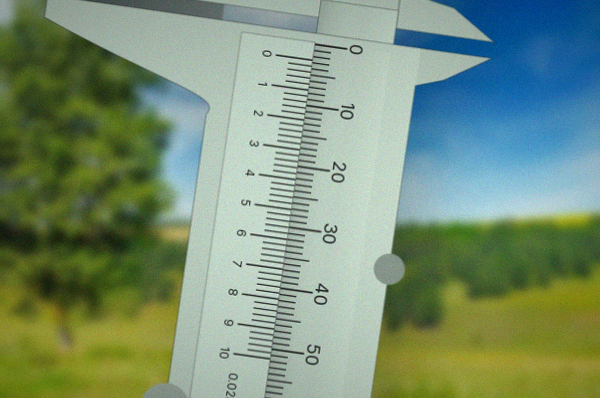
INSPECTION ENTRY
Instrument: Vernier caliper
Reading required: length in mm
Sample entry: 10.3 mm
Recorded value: 2.6 mm
